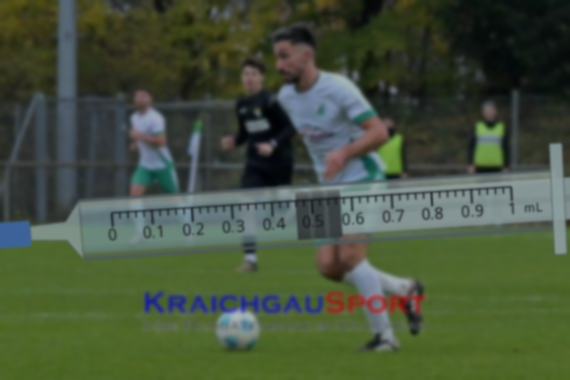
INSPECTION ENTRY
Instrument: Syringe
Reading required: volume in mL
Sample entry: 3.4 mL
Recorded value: 0.46 mL
